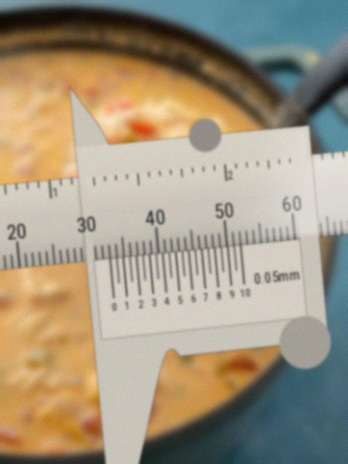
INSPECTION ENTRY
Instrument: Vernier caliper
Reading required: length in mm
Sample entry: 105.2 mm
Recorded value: 33.0 mm
